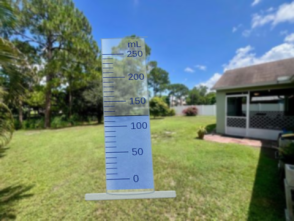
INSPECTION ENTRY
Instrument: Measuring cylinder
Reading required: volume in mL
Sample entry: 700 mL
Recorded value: 120 mL
